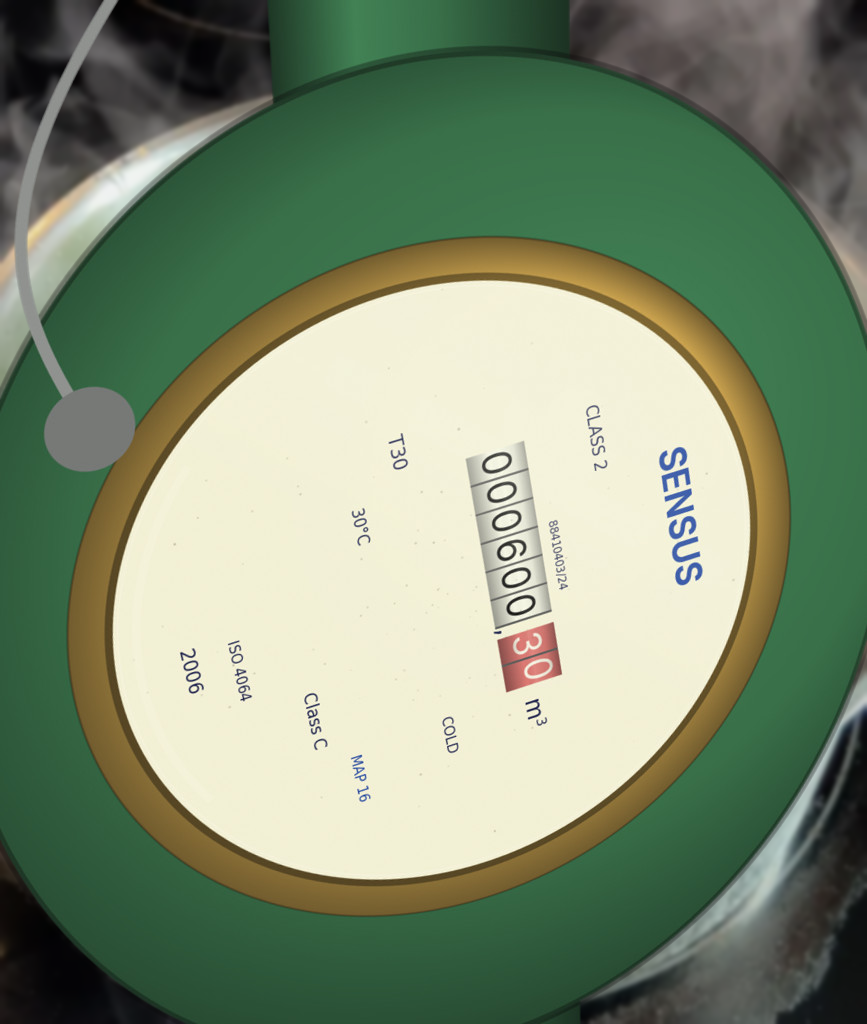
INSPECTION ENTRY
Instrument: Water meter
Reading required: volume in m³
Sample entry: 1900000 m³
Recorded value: 600.30 m³
